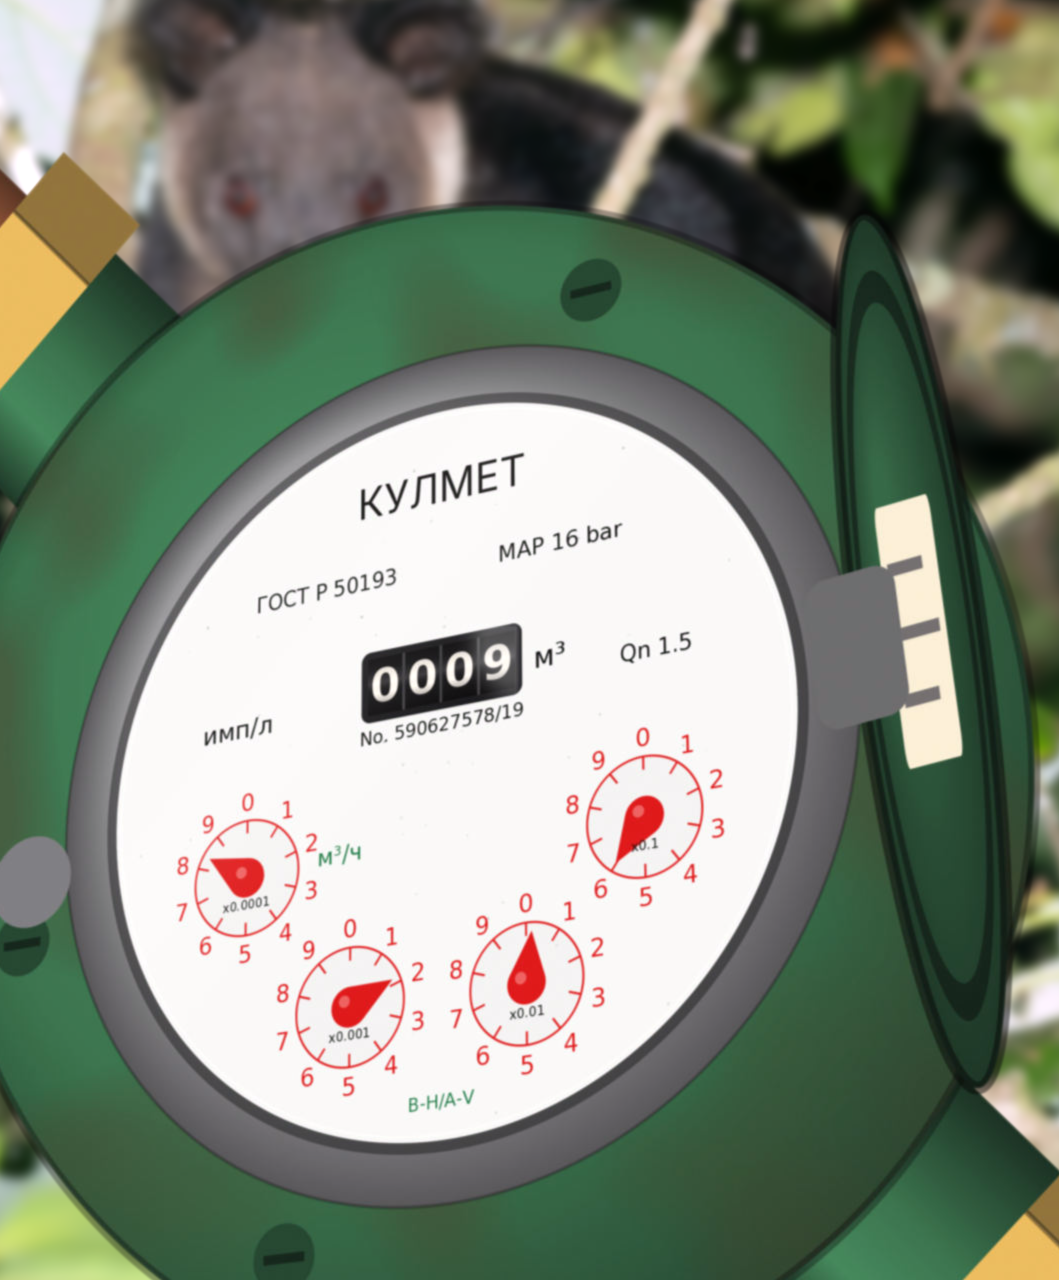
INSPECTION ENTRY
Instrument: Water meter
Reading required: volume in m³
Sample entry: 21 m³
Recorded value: 9.6018 m³
